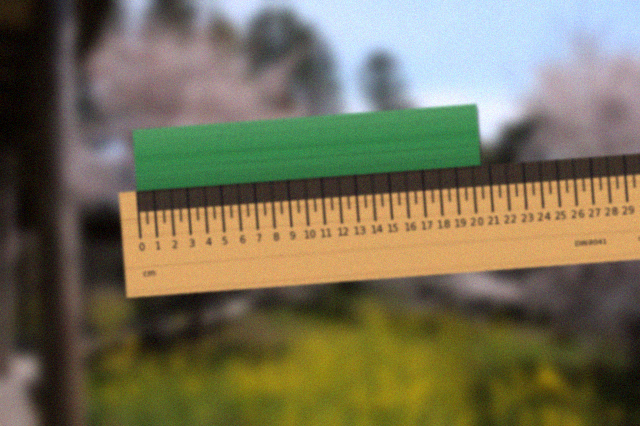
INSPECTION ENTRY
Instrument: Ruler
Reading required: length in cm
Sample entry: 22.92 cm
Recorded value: 20.5 cm
